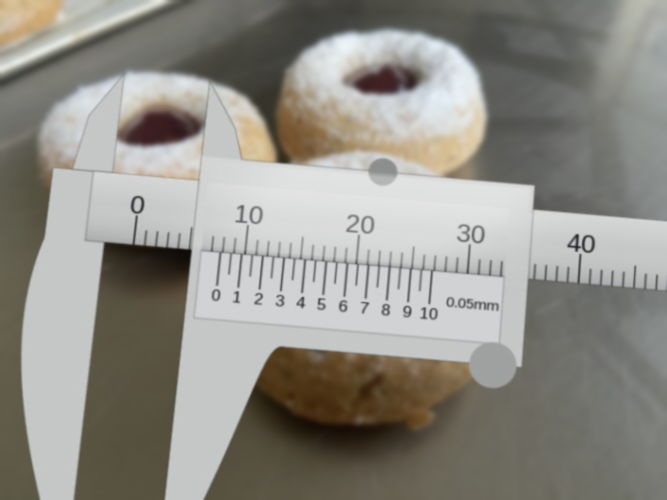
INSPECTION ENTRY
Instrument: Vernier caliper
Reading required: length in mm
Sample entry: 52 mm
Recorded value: 7.8 mm
